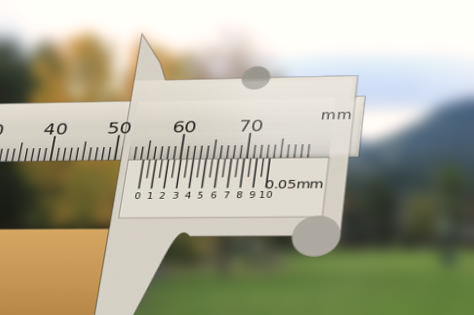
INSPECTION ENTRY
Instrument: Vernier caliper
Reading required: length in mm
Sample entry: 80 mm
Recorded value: 54.4 mm
